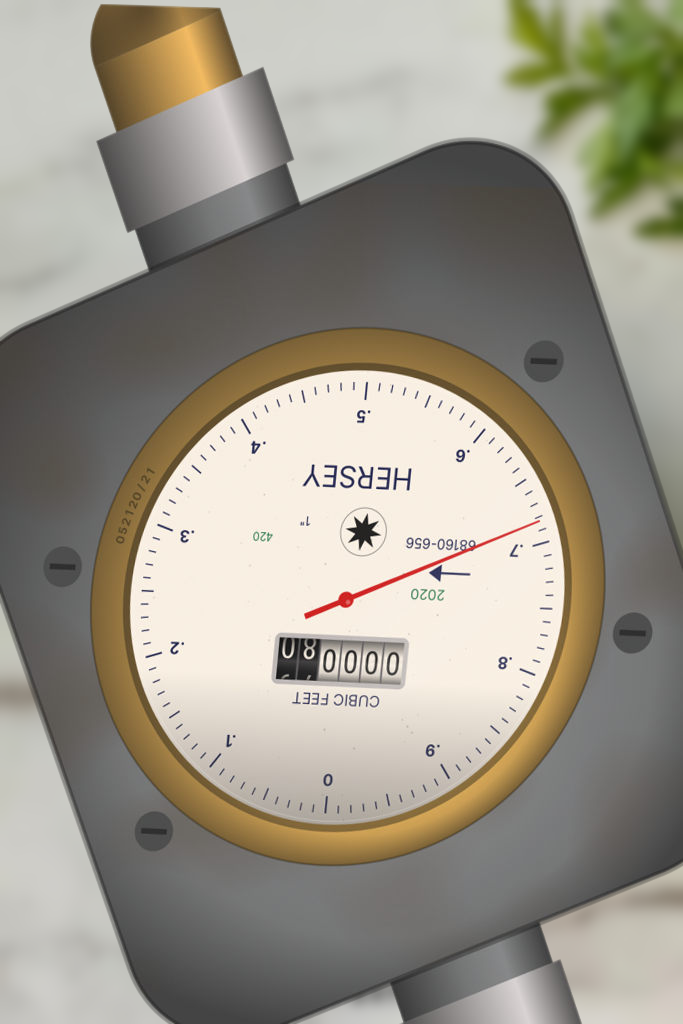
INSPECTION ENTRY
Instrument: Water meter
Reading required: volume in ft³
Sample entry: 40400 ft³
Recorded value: 79.68 ft³
